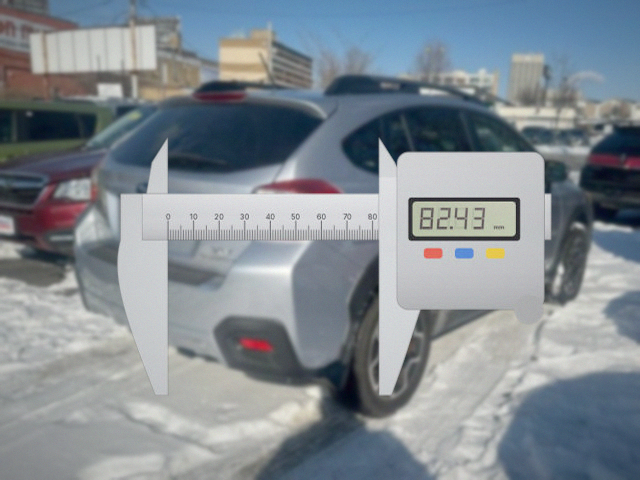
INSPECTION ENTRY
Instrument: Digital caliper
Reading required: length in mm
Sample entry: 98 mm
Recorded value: 82.43 mm
